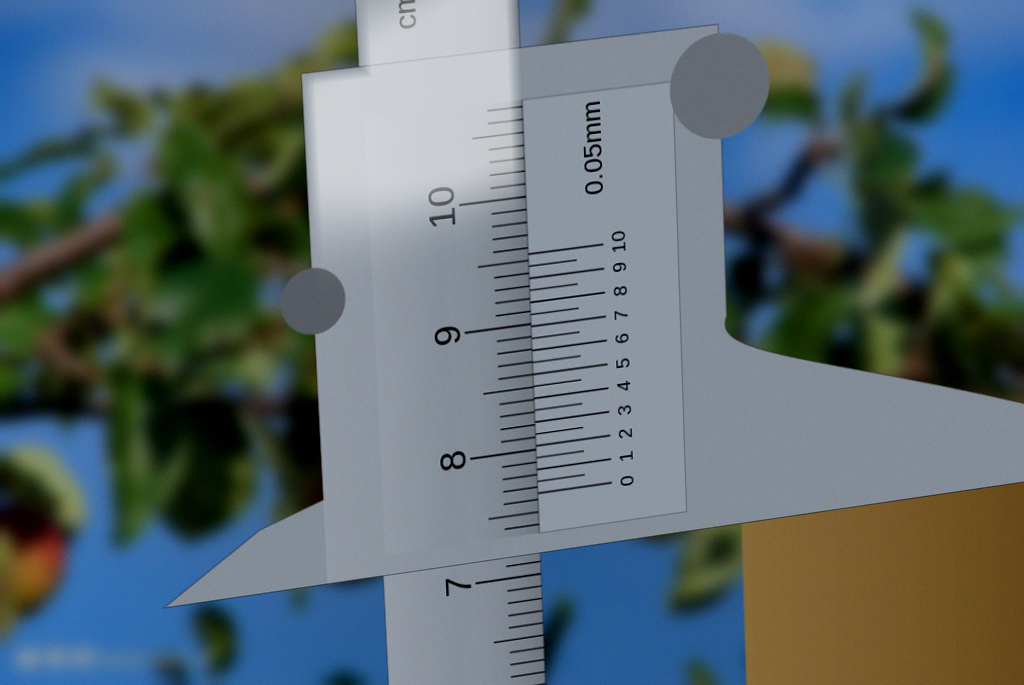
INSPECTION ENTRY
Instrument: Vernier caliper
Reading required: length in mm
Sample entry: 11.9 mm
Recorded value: 76.5 mm
